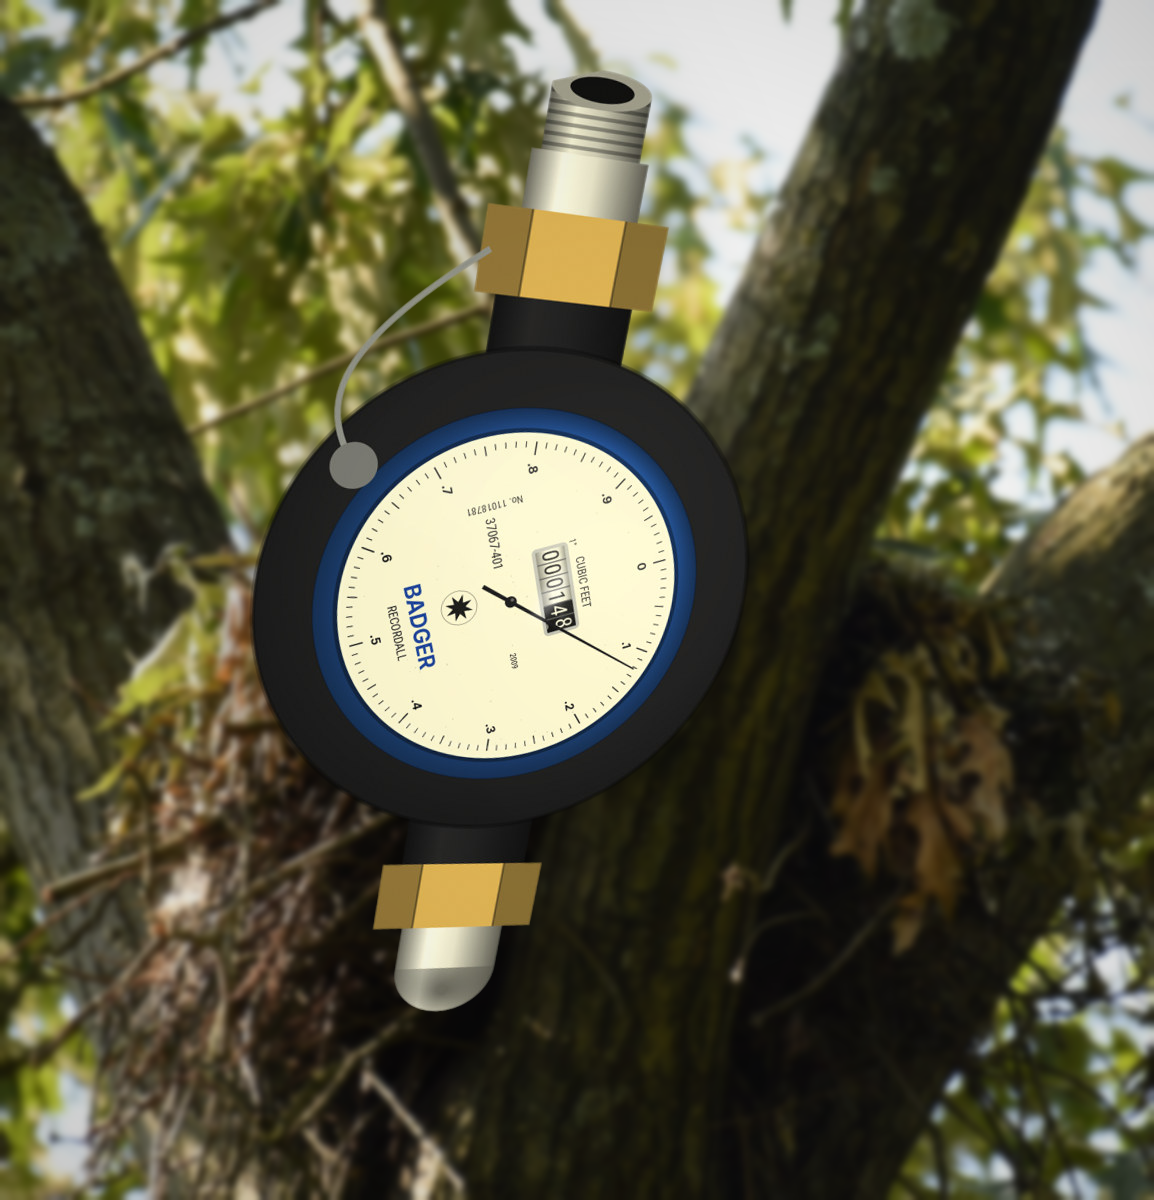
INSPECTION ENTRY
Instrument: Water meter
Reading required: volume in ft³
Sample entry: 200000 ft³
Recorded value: 148.12 ft³
